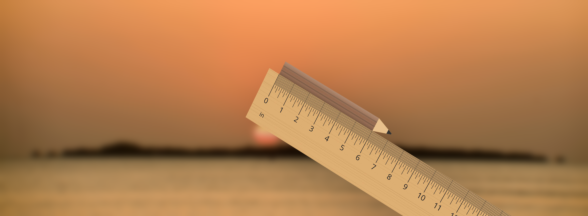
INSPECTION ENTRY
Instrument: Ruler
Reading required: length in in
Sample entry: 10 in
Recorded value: 7 in
